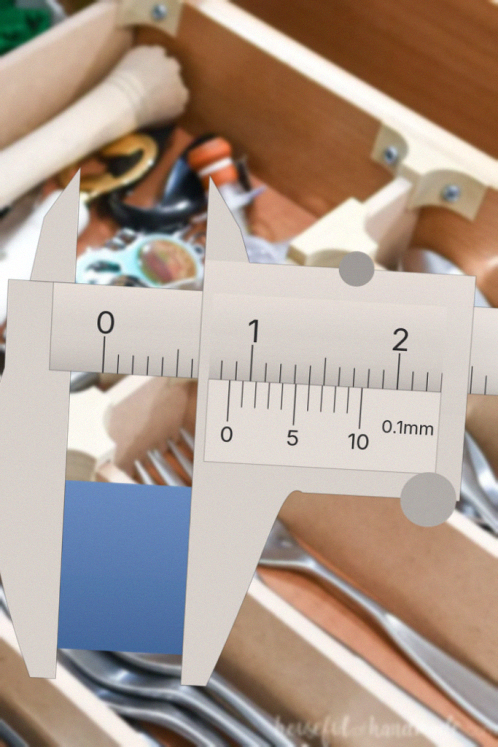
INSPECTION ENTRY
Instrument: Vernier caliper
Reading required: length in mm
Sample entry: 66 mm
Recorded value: 8.6 mm
